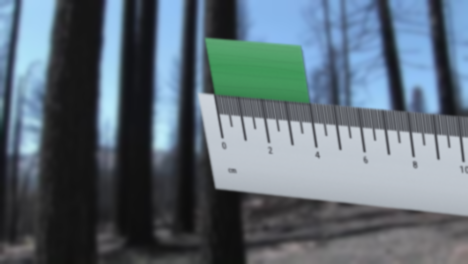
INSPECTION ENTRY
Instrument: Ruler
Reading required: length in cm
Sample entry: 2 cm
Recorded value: 4 cm
